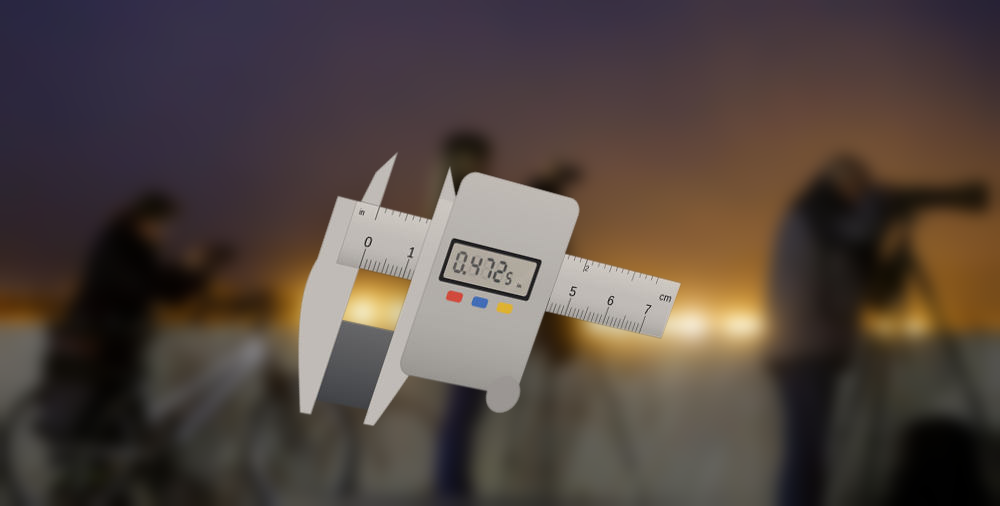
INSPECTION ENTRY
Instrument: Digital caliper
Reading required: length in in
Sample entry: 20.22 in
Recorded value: 0.4725 in
